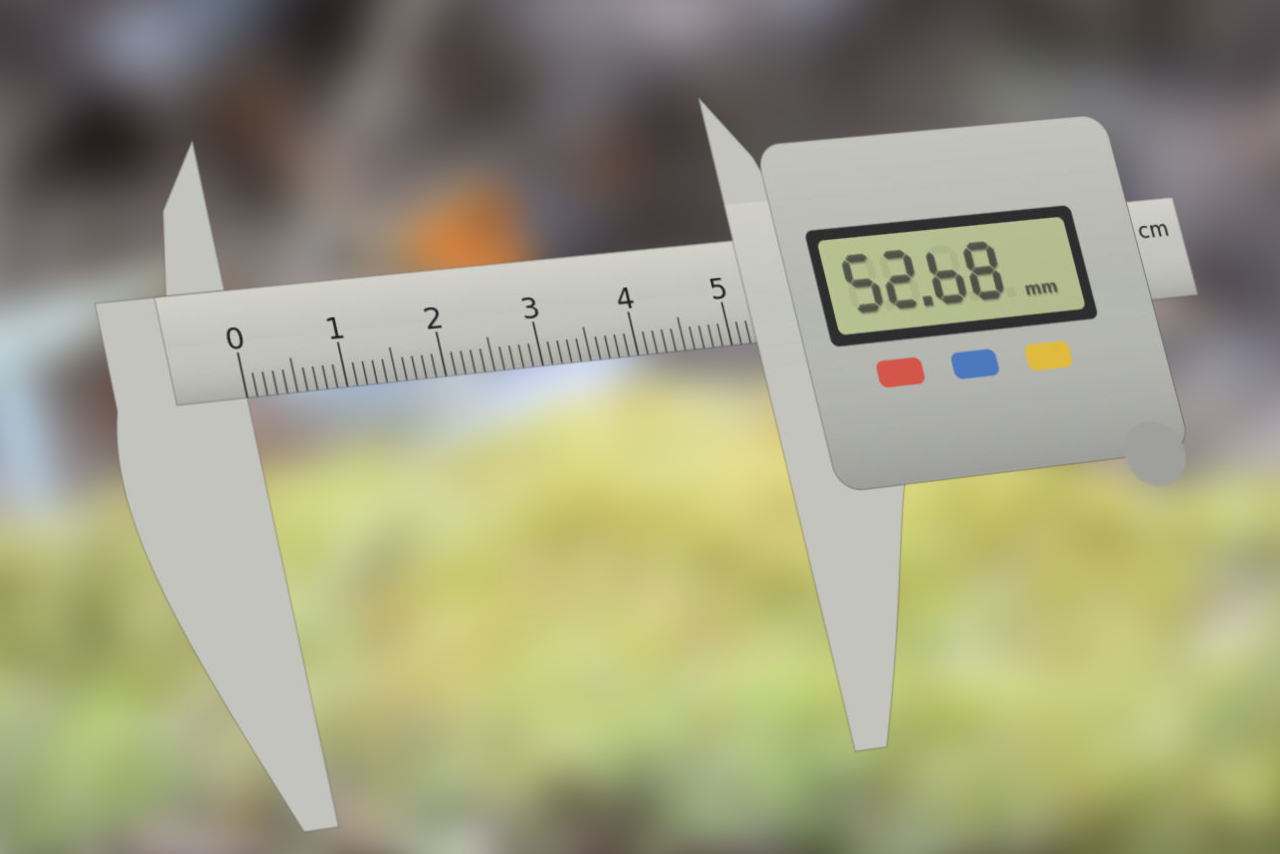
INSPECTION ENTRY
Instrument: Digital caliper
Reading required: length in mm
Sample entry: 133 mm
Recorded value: 52.68 mm
